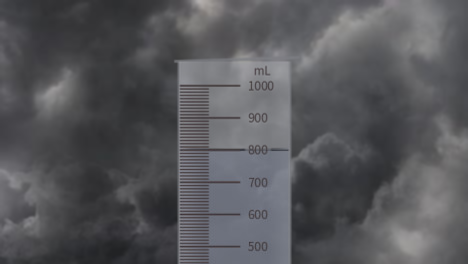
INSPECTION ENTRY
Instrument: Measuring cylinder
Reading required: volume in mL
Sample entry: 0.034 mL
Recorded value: 800 mL
